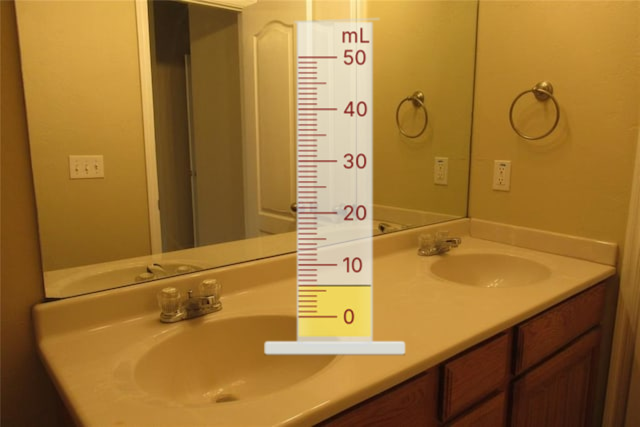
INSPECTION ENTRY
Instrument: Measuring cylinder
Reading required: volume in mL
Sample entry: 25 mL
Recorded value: 6 mL
